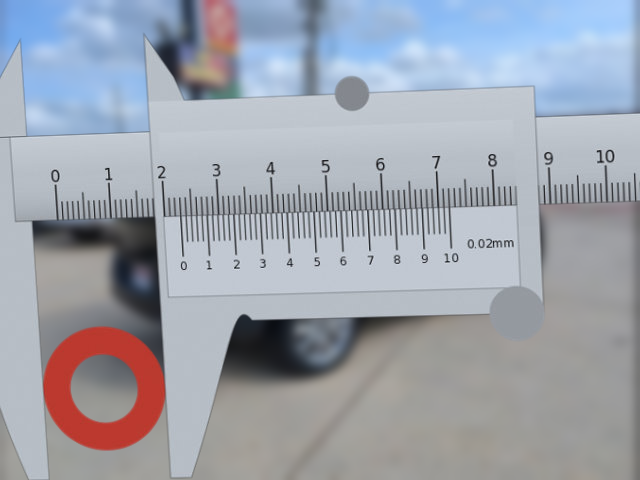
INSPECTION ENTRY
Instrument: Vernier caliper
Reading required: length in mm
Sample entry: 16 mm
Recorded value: 23.0 mm
